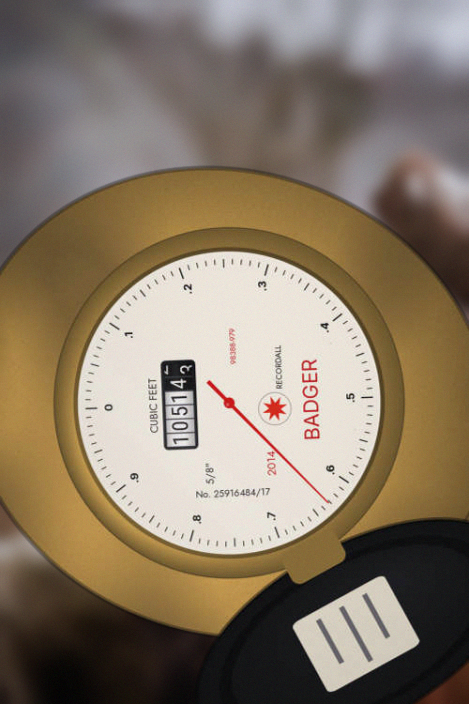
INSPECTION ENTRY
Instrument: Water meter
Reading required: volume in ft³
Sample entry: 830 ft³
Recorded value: 105142.63 ft³
